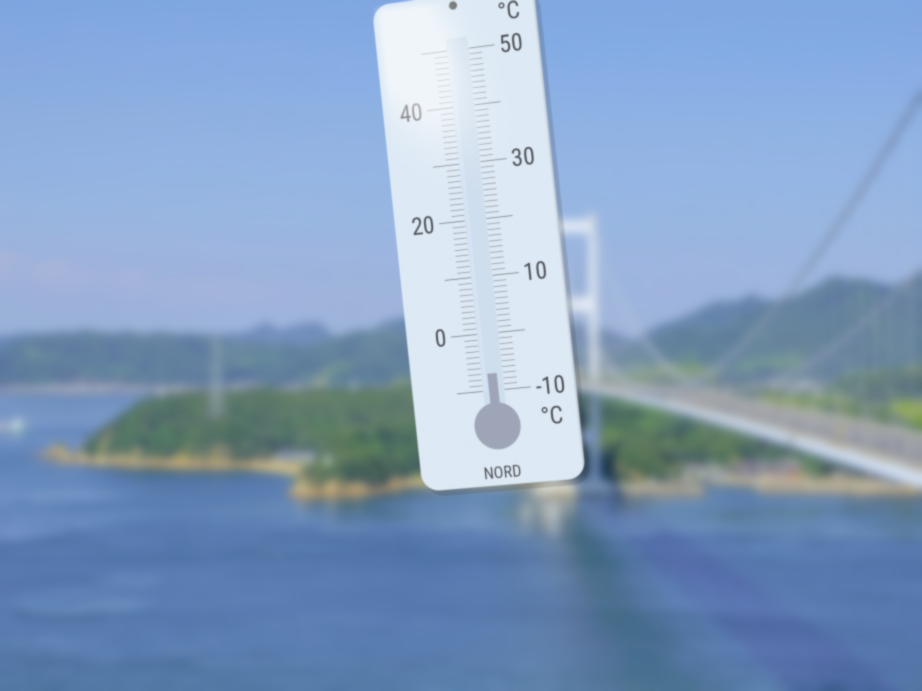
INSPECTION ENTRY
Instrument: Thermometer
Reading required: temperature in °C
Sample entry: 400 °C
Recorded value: -7 °C
